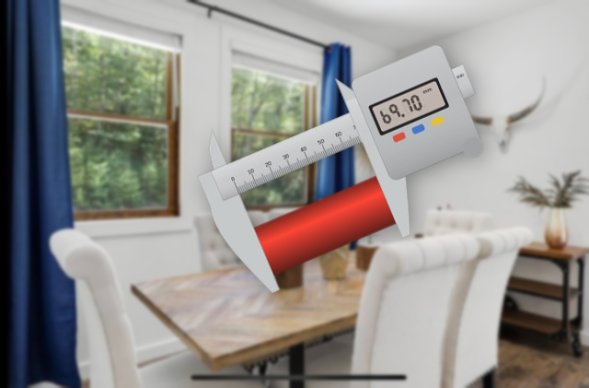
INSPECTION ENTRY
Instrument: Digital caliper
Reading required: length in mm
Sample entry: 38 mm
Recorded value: 69.70 mm
